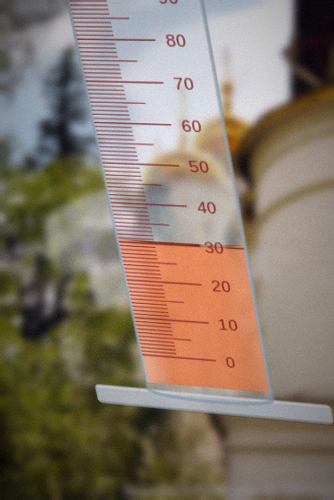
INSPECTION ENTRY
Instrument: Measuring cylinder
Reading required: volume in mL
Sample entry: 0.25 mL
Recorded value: 30 mL
